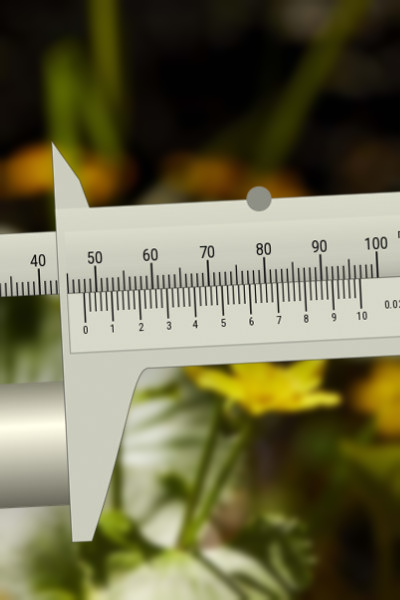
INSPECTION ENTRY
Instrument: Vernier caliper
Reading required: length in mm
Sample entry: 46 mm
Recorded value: 47.8 mm
